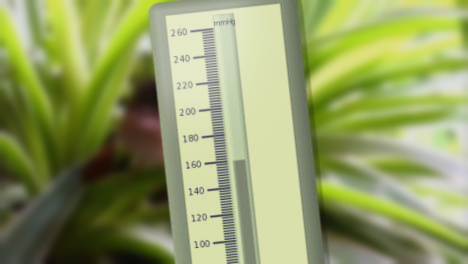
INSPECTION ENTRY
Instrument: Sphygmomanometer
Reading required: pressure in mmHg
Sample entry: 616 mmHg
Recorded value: 160 mmHg
